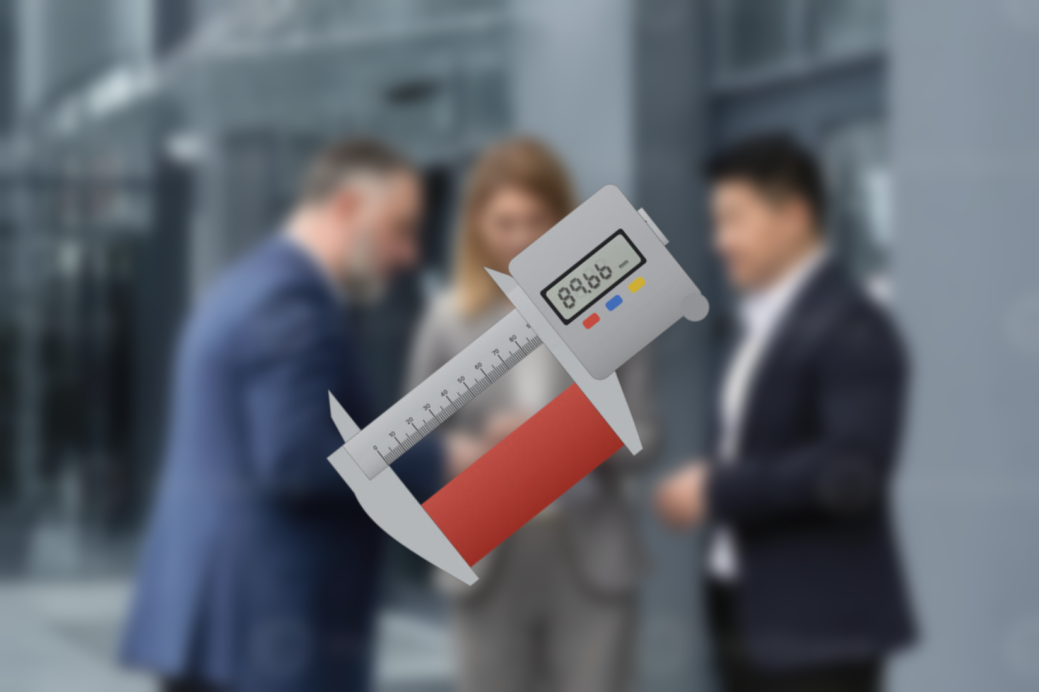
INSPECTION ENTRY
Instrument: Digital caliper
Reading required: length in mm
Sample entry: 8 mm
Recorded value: 89.66 mm
